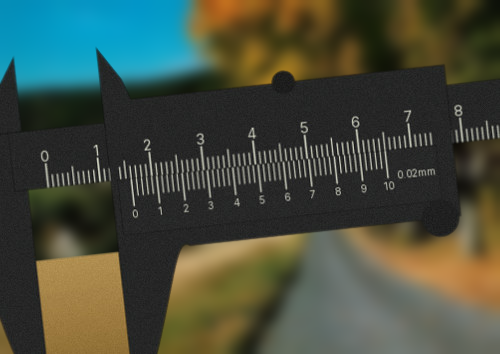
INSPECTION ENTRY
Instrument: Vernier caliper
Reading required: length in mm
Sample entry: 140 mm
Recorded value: 16.0 mm
